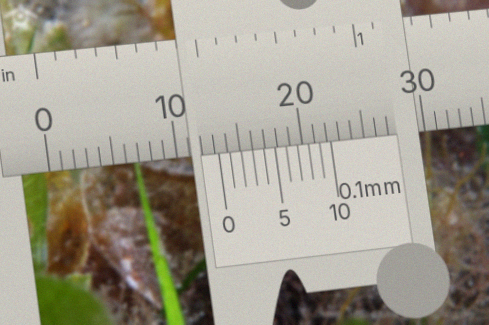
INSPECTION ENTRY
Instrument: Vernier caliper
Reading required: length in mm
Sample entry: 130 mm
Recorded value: 13.3 mm
